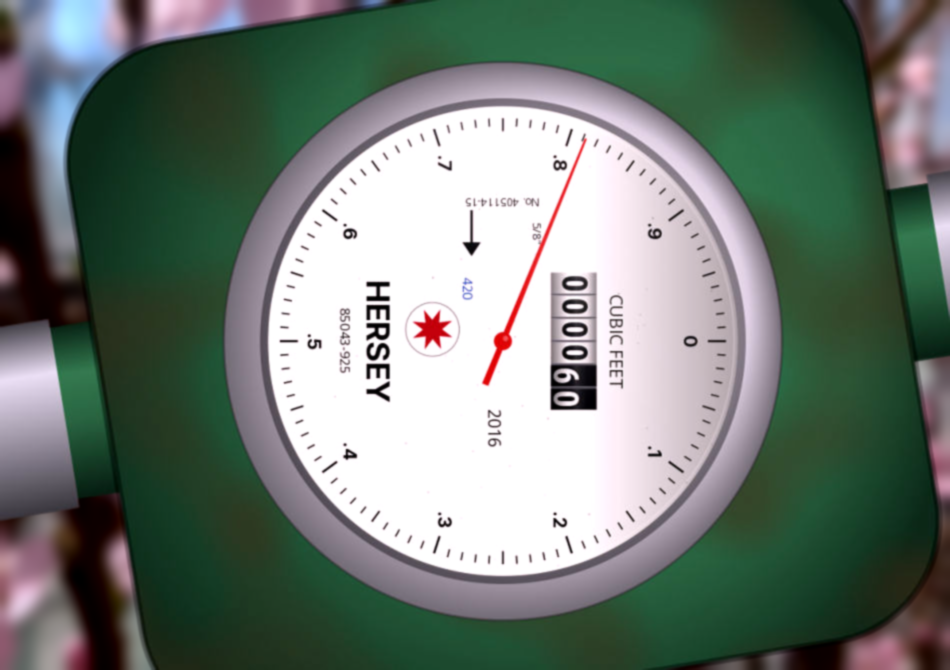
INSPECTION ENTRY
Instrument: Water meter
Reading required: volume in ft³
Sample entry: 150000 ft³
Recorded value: 59.81 ft³
